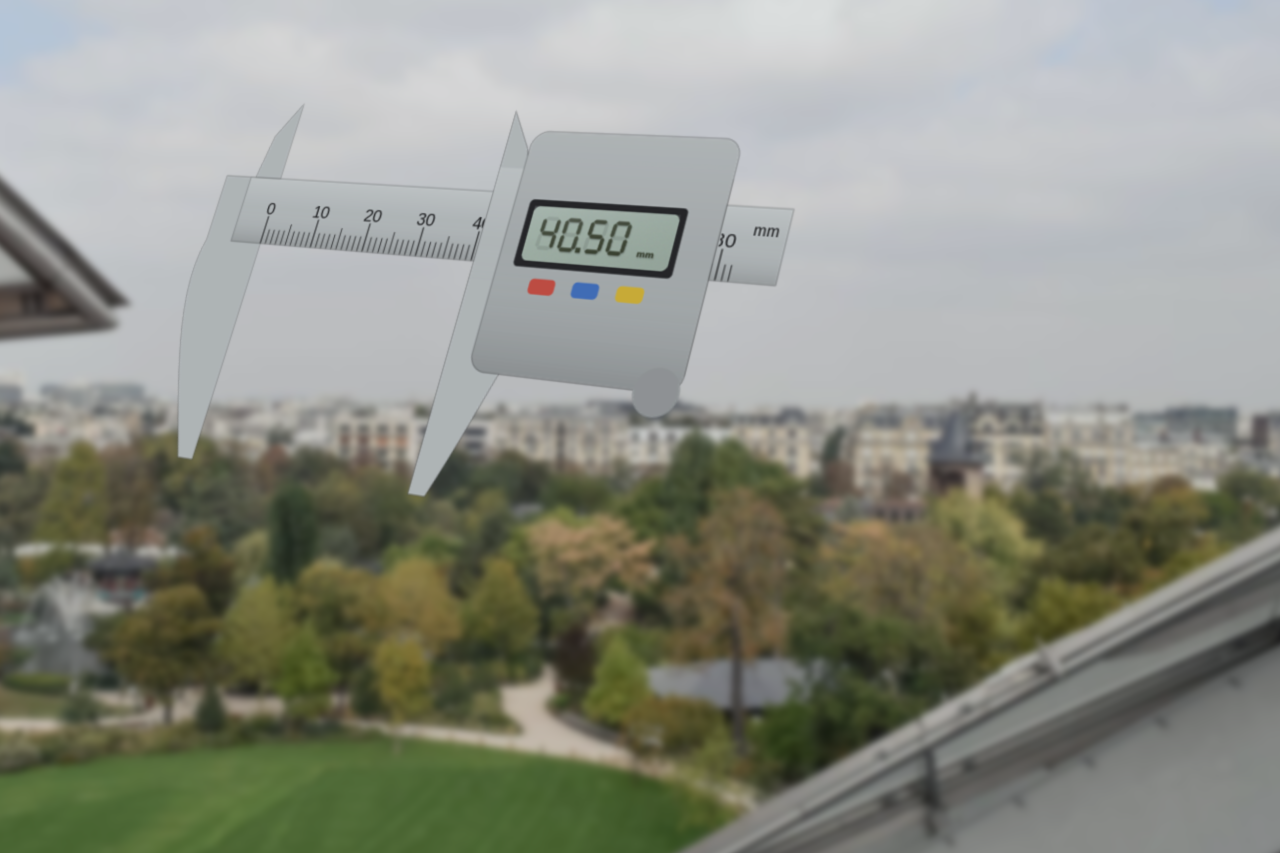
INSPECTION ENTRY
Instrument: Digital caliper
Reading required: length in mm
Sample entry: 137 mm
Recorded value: 40.50 mm
